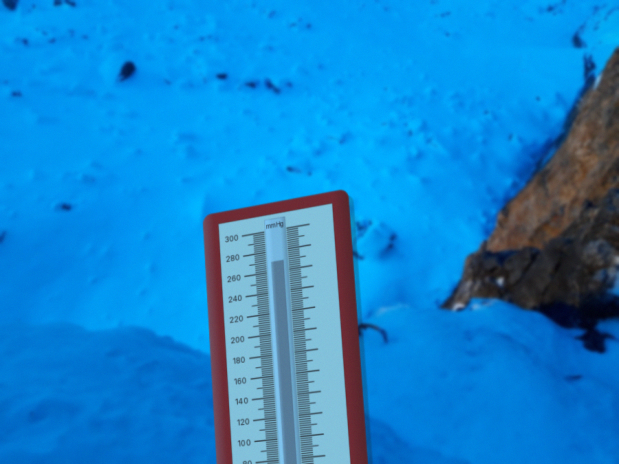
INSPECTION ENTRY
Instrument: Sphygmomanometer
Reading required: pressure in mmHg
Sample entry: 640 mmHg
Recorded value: 270 mmHg
